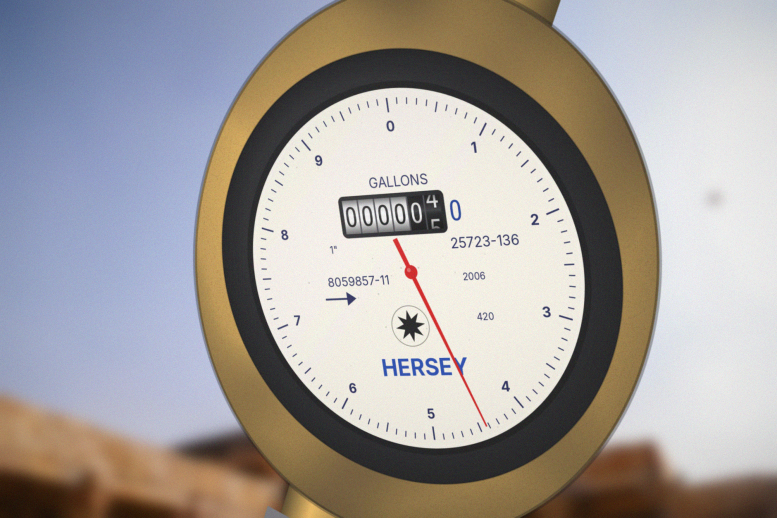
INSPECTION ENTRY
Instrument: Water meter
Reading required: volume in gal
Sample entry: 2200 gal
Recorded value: 44.4 gal
